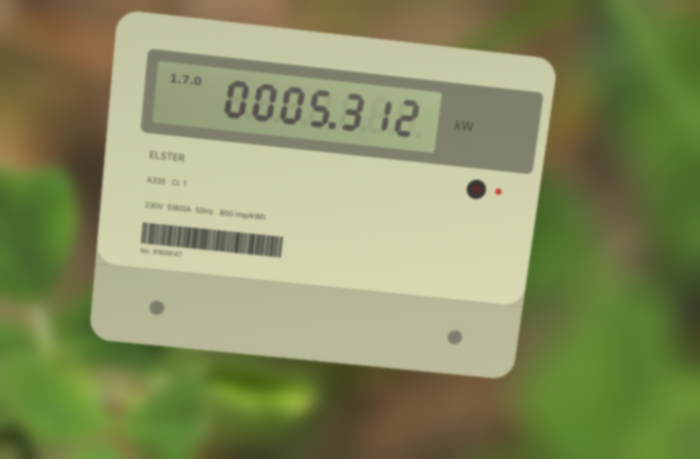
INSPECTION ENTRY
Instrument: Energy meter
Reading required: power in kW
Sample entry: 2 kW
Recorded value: 5.312 kW
